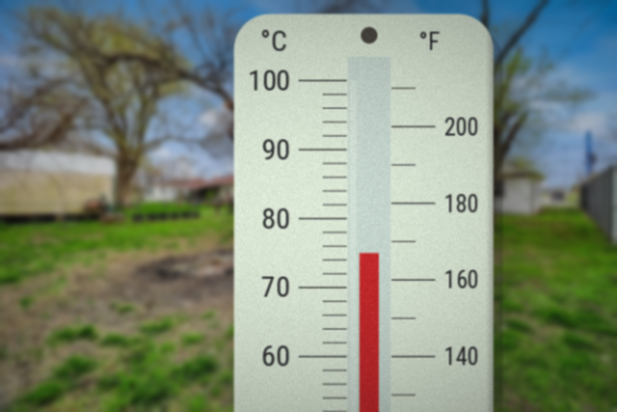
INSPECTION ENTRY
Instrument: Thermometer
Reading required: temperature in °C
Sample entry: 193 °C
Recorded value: 75 °C
